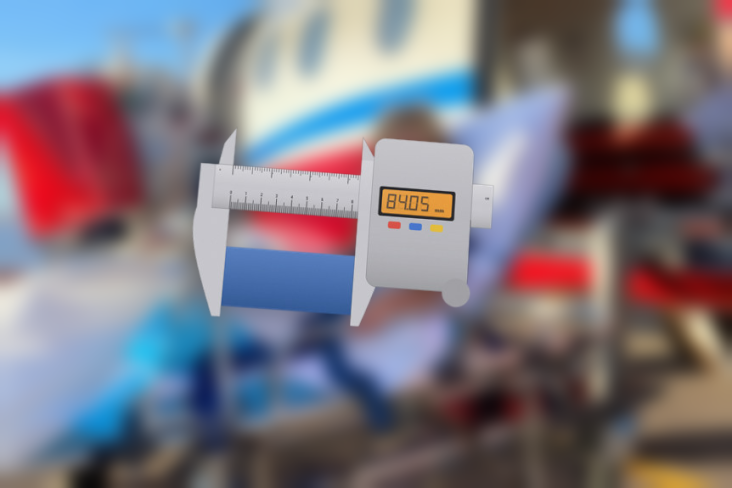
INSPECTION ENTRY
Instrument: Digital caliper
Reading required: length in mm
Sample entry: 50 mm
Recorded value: 84.05 mm
